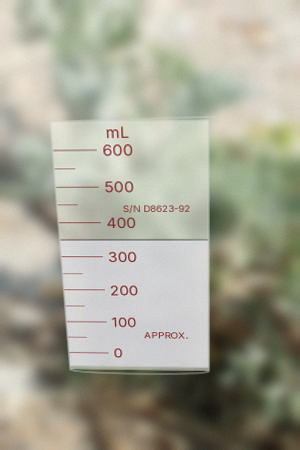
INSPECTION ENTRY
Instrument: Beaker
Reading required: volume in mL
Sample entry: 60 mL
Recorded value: 350 mL
